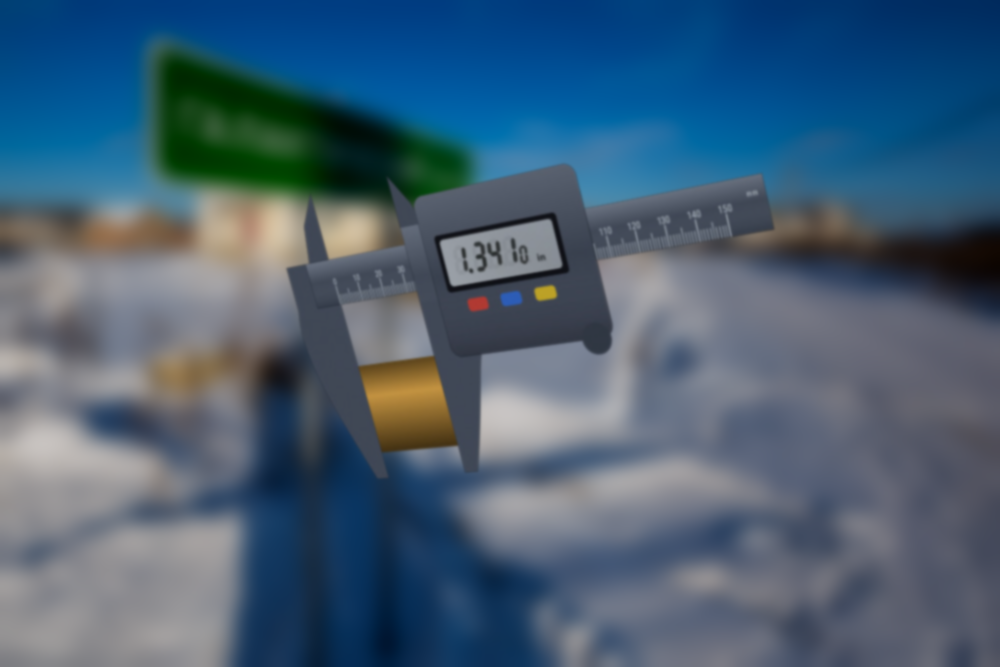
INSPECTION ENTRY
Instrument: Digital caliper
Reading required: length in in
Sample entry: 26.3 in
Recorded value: 1.3410 in
